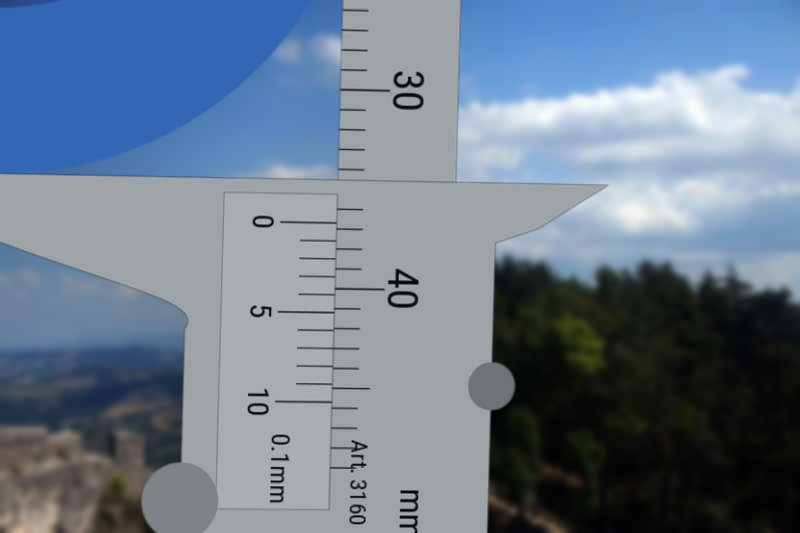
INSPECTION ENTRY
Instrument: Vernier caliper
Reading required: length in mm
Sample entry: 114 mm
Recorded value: 36.7 mm
